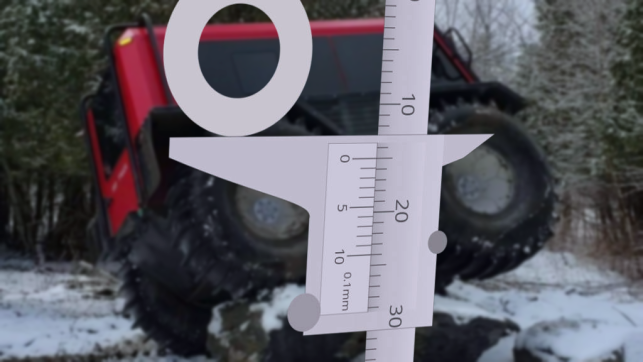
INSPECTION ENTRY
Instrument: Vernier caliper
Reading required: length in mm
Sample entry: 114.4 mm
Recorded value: 15.0 mm
